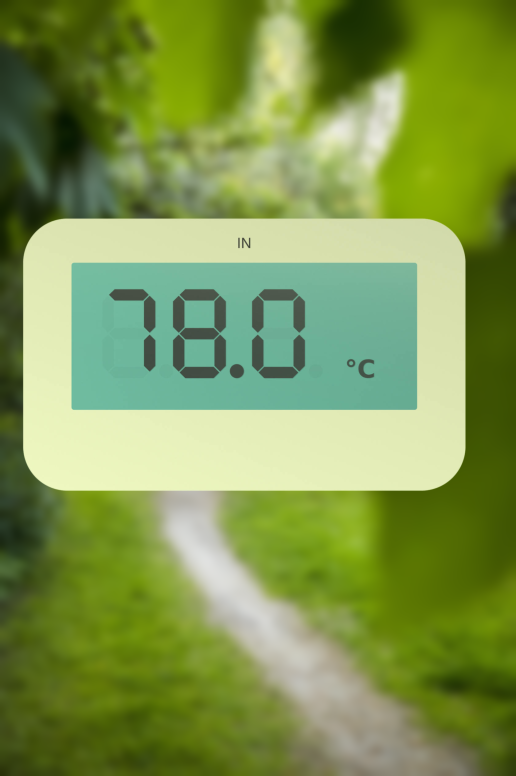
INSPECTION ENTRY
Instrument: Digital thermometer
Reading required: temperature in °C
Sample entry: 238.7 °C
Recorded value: 78.0 °C
